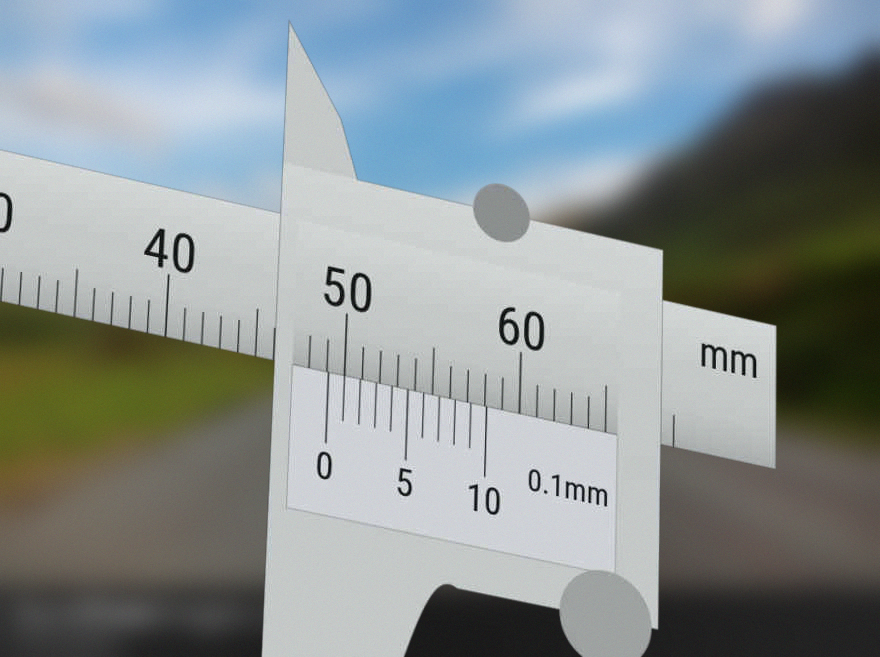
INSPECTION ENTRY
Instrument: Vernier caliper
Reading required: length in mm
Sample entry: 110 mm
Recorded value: 49.1 mm
